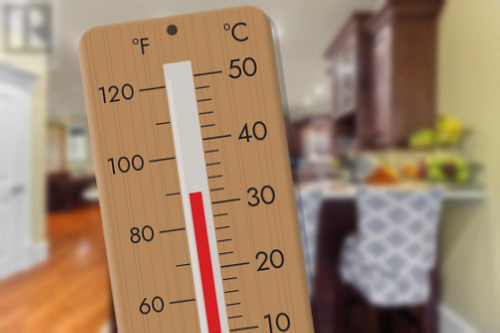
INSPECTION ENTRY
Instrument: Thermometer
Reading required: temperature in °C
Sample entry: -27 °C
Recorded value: 32 °C
